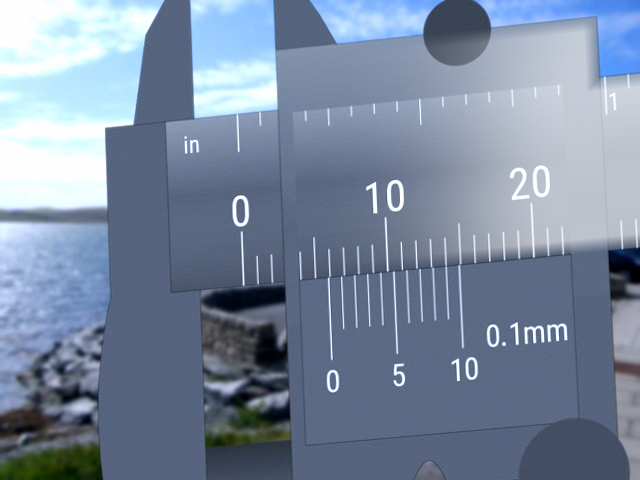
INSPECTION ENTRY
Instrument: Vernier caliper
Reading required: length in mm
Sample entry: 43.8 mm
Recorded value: 5.9 mm
